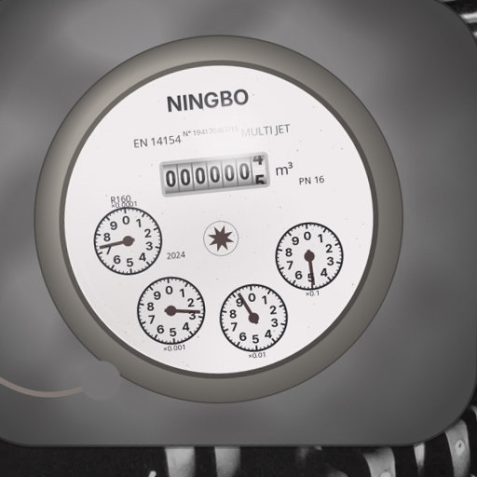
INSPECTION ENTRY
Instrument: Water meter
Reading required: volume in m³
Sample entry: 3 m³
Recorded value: 4.4927 m³
